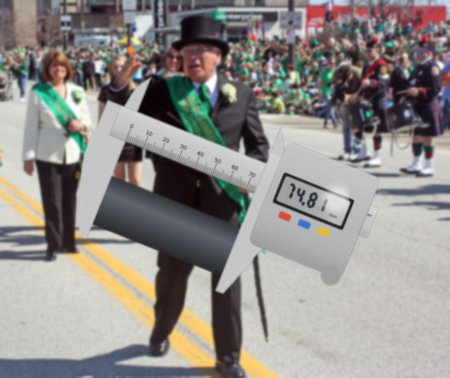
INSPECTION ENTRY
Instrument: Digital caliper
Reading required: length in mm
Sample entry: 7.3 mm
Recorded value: 74.81 mm
